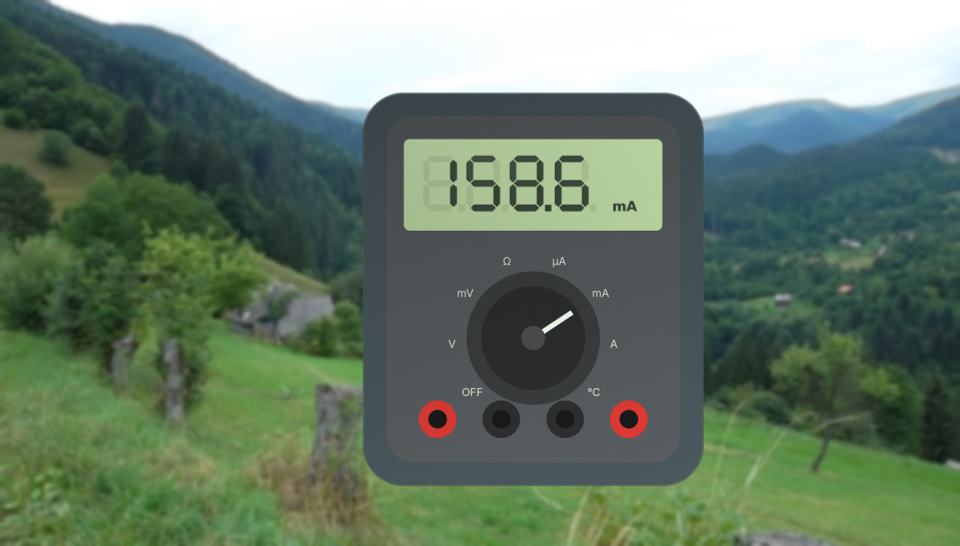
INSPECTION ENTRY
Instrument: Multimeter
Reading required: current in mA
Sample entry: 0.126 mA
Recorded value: 158.6 mA
